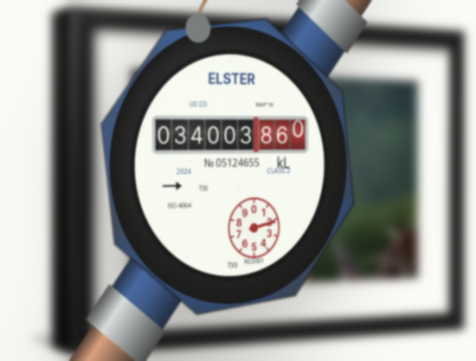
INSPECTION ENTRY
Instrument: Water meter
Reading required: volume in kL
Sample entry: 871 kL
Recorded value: 34003.8602 kL
